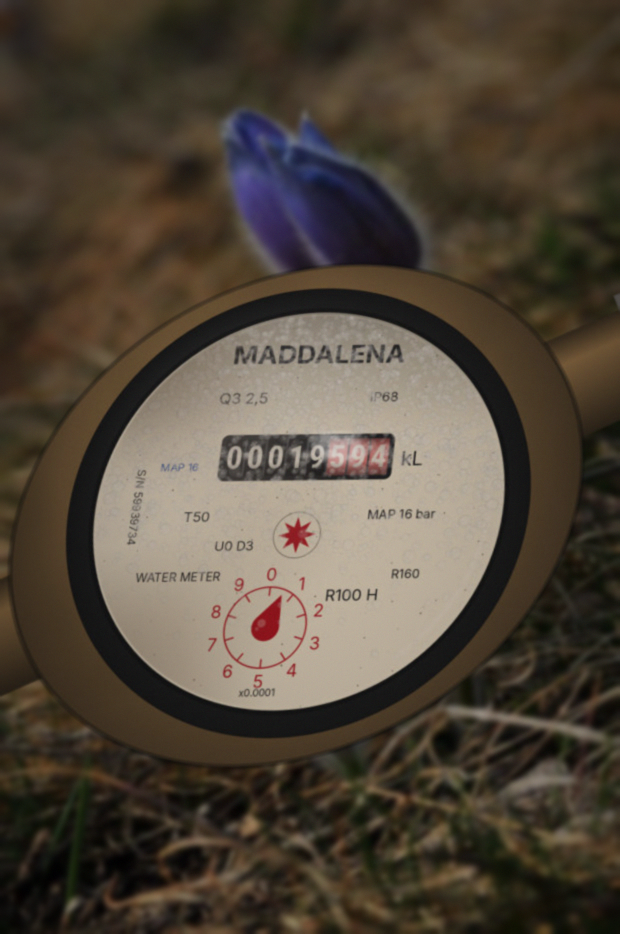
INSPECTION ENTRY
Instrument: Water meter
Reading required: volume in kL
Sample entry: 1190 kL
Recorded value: 19.5940 kL
